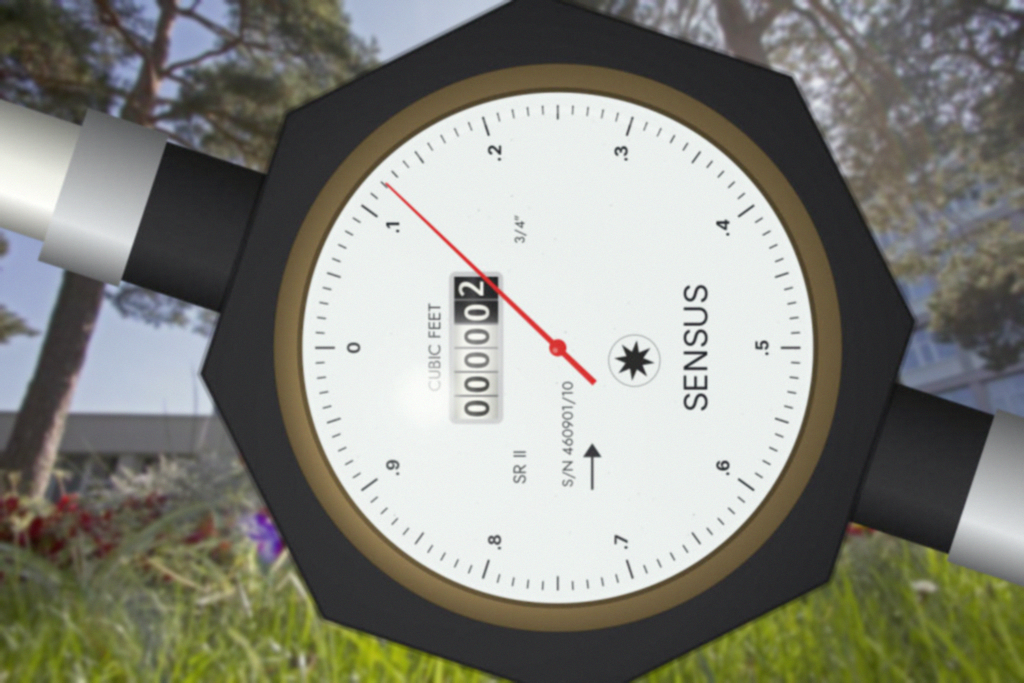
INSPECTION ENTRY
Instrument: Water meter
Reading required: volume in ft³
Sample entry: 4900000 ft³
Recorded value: 2.12 ft³
